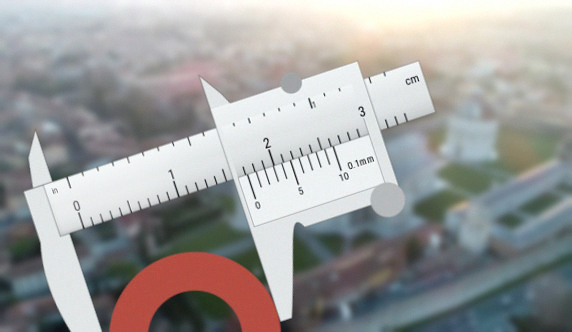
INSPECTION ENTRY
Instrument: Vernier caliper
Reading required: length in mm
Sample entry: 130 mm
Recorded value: 17.2 mm
